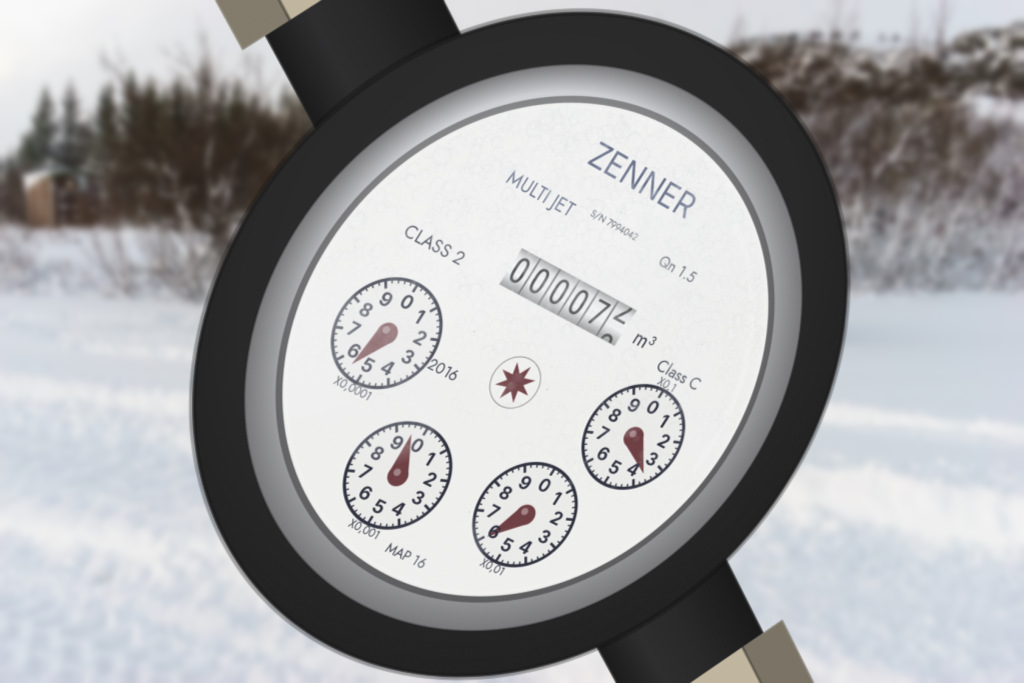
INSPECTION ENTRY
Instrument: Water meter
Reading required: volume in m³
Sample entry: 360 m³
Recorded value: 72.3595 m³
